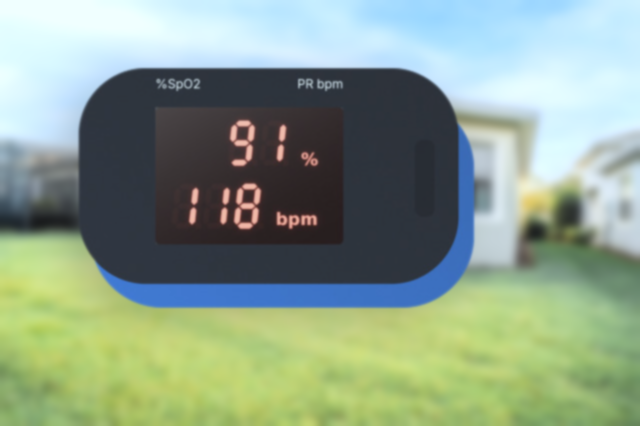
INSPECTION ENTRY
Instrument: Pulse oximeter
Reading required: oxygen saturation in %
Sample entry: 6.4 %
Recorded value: 91 %
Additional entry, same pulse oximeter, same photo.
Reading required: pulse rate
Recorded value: 118 bpm
